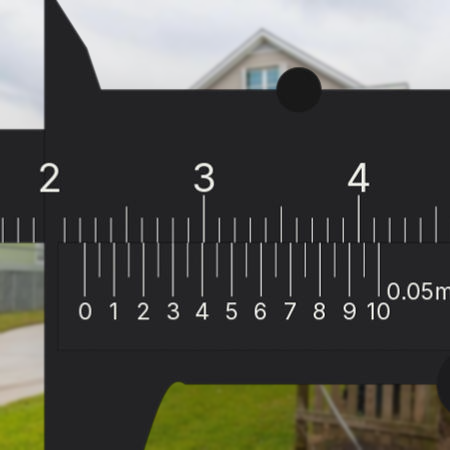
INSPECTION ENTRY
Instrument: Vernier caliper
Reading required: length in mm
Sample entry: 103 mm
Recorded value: 22.3 mm
